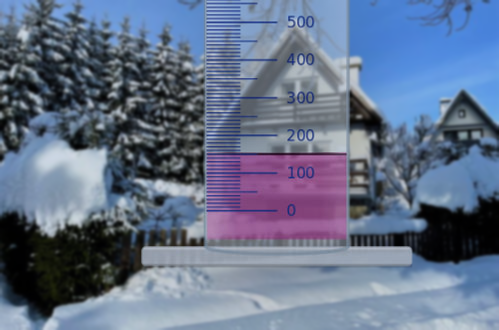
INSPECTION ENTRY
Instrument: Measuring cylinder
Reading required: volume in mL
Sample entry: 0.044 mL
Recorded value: 150 mL
